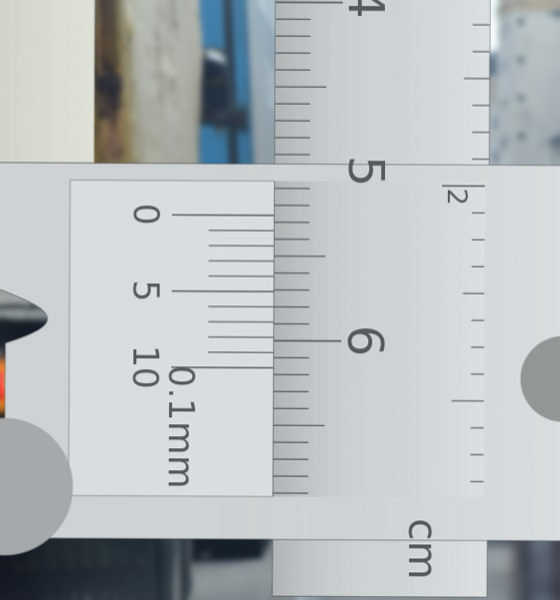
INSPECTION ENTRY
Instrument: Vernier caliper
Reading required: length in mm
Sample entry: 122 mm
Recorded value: 52.6 mm
